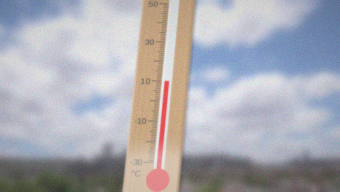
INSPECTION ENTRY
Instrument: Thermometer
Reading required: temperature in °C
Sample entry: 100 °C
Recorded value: 10 °C
